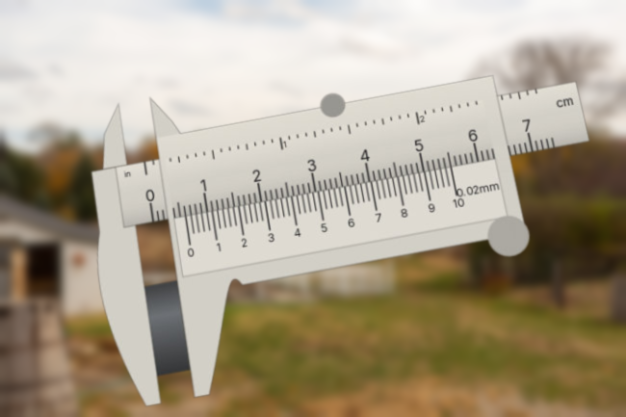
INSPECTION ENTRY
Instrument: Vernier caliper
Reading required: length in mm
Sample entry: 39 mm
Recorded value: 6.0 mm
